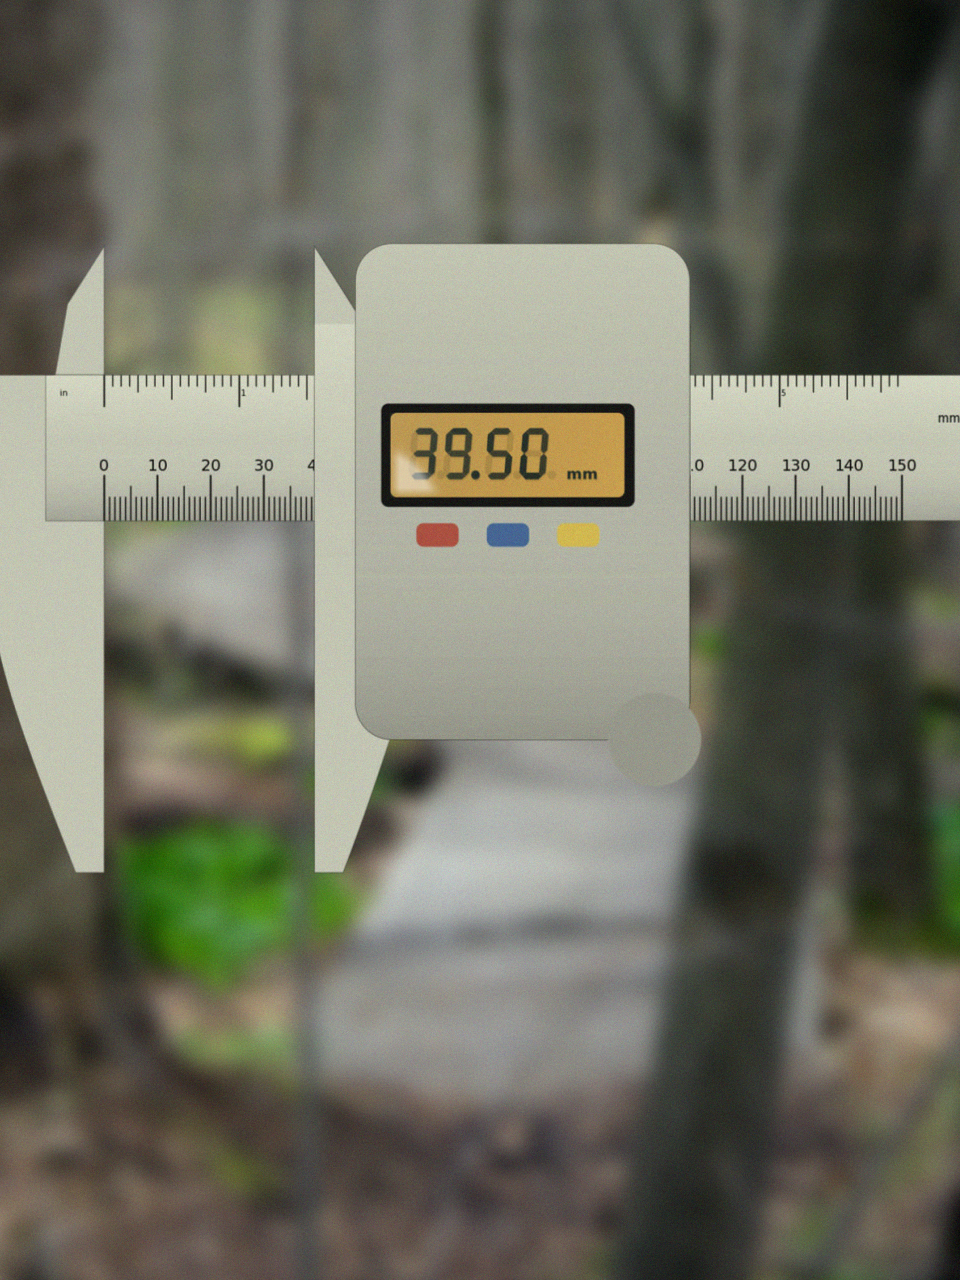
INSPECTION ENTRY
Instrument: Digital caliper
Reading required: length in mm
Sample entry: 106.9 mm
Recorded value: 39.50 mm
